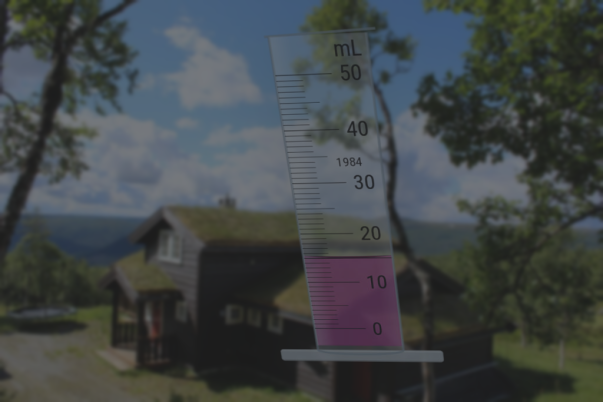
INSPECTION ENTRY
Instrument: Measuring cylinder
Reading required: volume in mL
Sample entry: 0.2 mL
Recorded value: 15 mL
